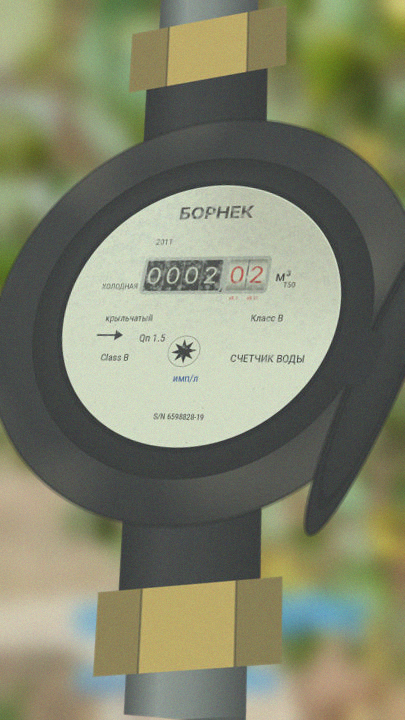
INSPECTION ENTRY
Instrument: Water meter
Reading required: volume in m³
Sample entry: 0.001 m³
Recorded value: 2.02 m³
